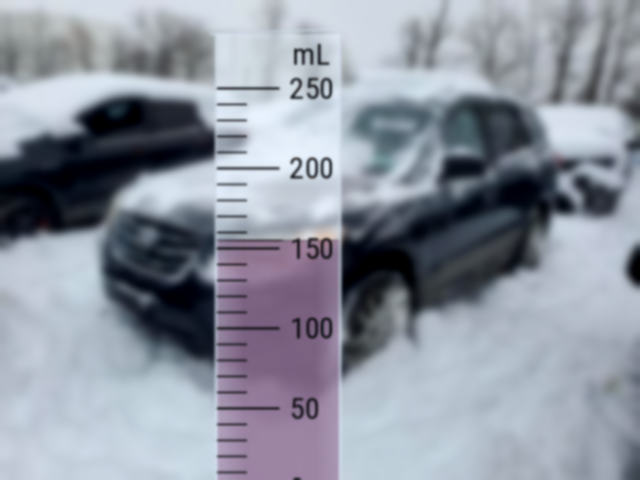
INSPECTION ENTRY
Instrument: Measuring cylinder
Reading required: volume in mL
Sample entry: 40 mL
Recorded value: 155 mL
